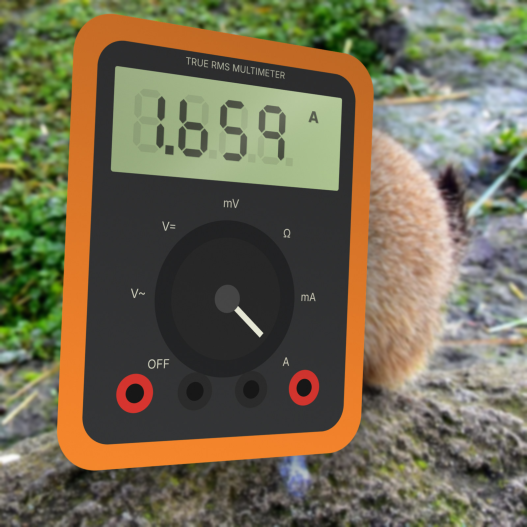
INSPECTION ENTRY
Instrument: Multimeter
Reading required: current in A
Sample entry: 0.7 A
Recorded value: 1.659 A
